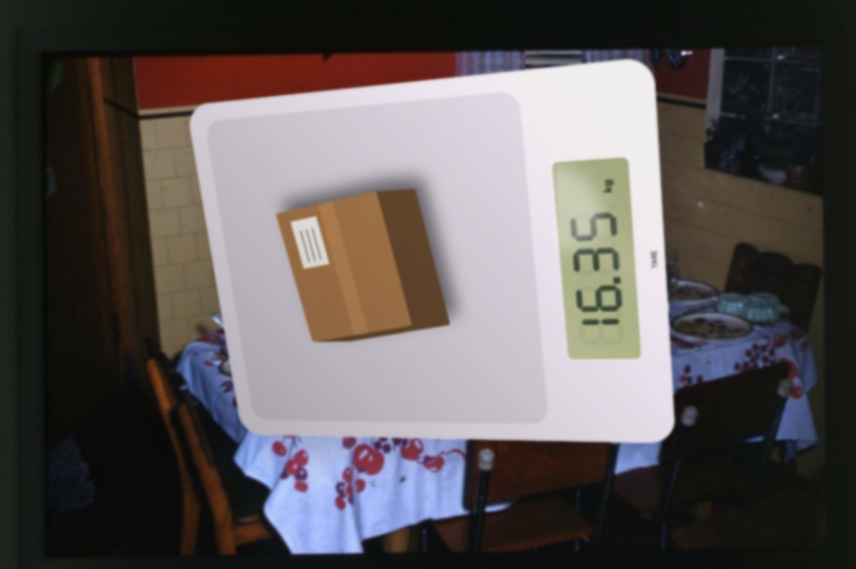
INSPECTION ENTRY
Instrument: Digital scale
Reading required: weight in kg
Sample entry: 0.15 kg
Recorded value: 16.35 kg
